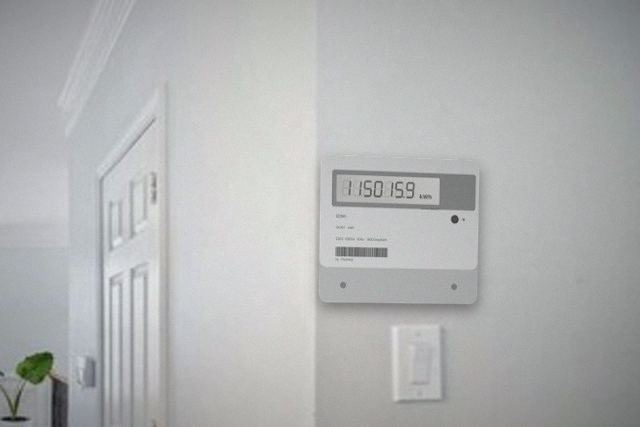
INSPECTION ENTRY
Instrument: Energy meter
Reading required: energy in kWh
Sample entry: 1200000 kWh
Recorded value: 115015.9 kWh
